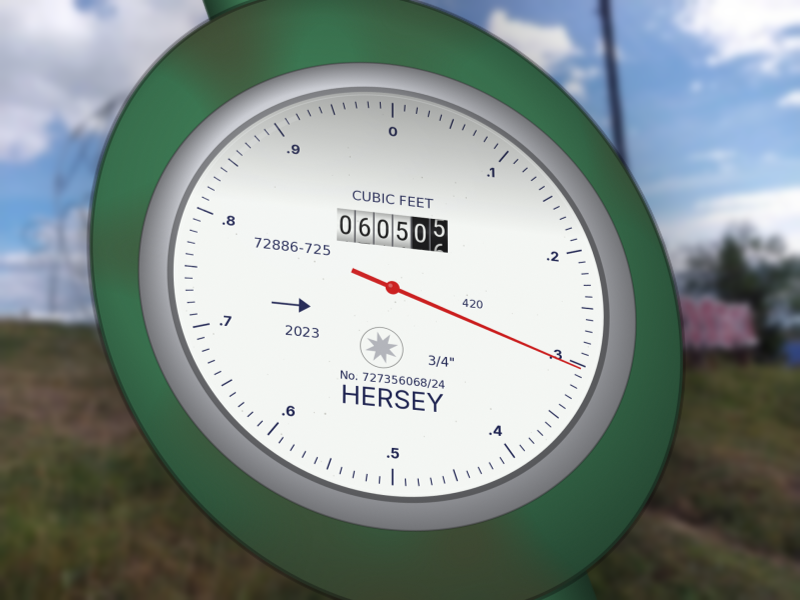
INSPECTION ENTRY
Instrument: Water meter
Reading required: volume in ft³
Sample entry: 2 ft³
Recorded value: 60505.30 ft³
